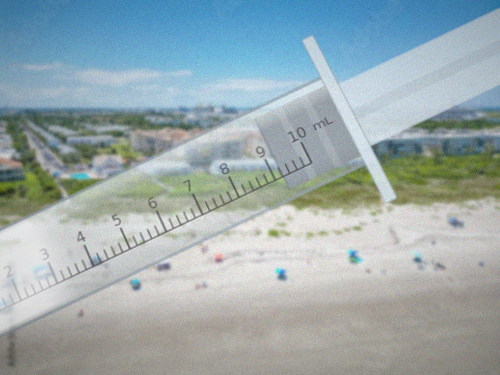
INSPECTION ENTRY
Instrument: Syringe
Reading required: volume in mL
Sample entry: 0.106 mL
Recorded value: 9.2 mL
